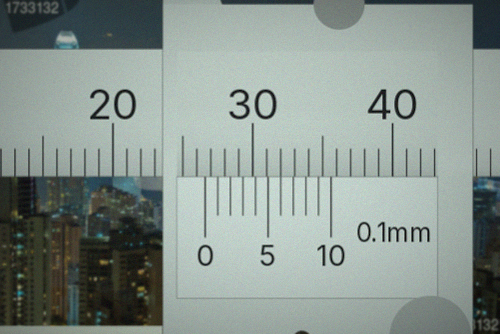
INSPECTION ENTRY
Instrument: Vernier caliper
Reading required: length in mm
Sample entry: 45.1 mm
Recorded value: 26.6 mm
